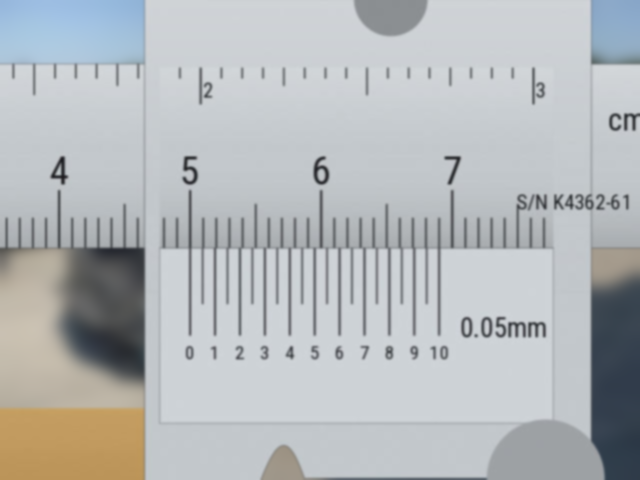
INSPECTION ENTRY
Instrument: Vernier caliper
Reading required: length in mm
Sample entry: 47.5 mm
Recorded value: 50.0 mm
